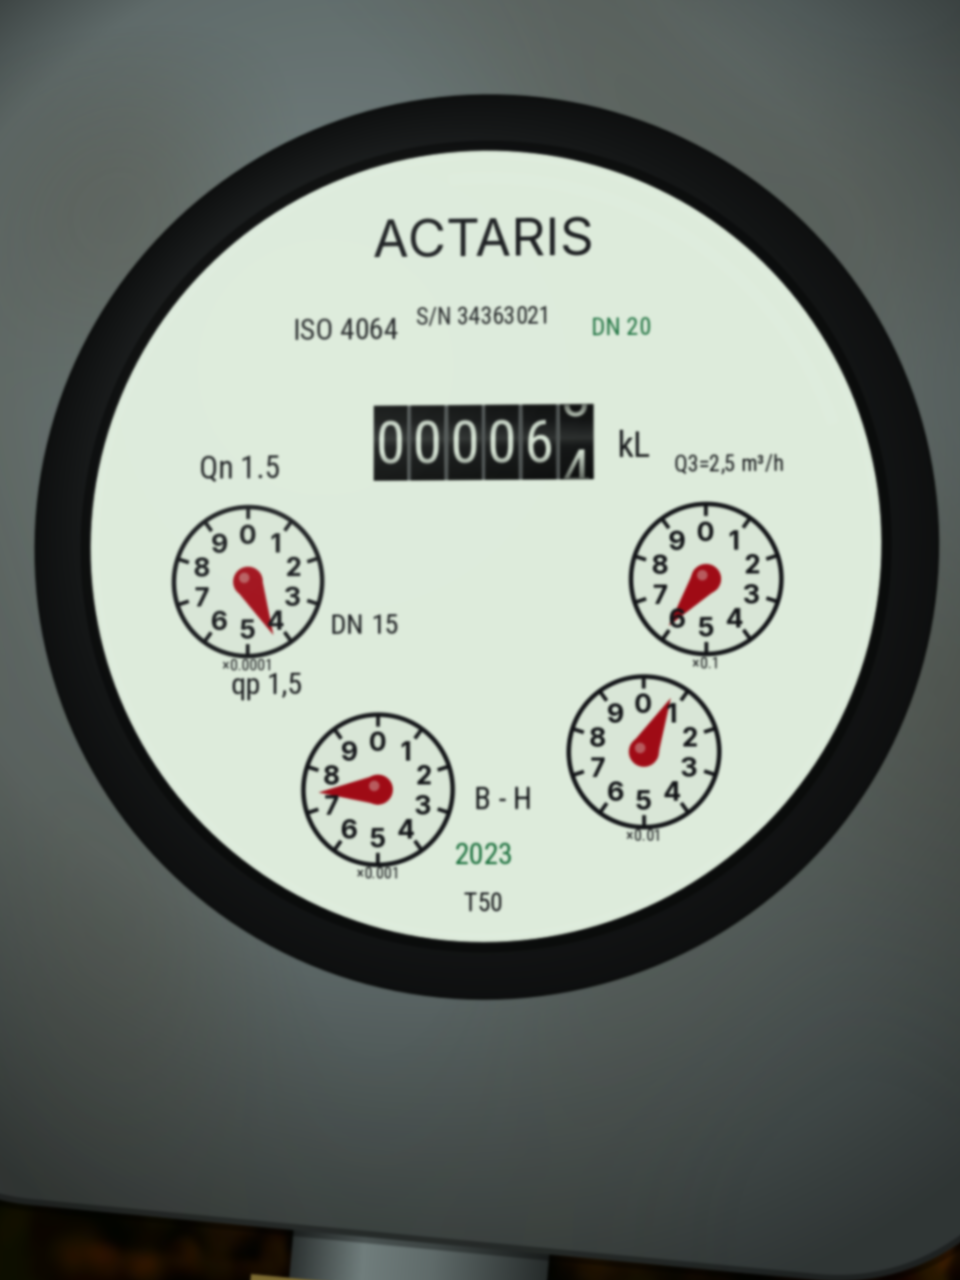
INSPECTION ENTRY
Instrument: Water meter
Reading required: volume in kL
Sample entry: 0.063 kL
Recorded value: 63.6074 kL
